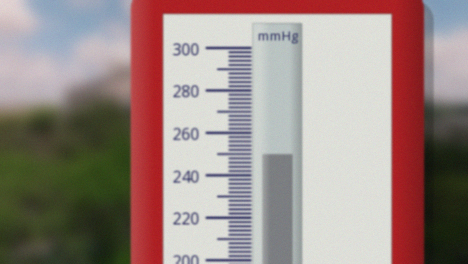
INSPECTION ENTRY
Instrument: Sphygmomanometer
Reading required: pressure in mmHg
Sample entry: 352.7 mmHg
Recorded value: 250 mmHg
